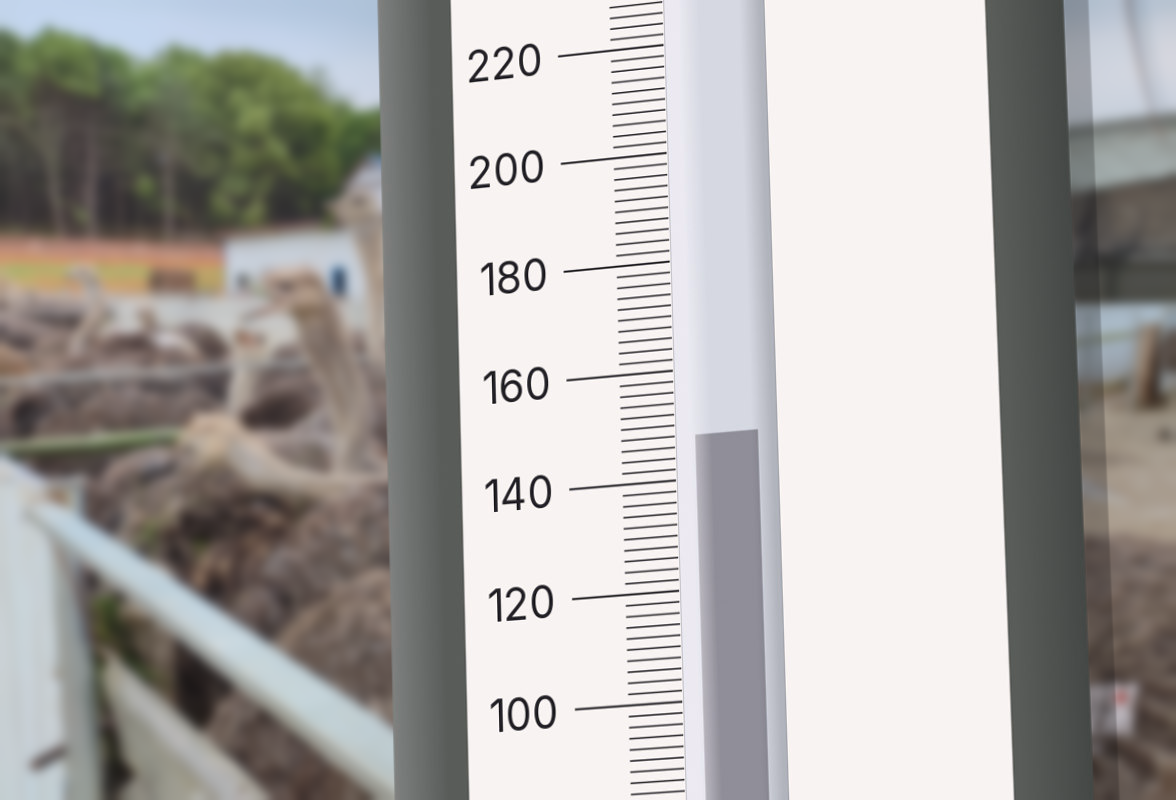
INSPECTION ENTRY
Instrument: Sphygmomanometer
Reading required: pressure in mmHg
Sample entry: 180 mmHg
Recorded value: 148 mmHg
